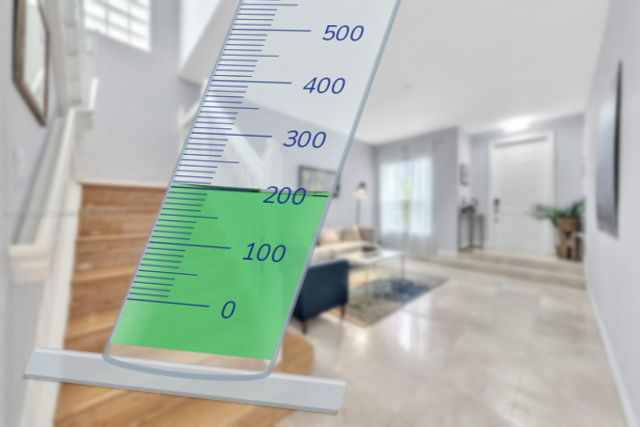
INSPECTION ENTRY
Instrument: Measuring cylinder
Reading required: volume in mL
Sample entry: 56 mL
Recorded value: 200 mL
